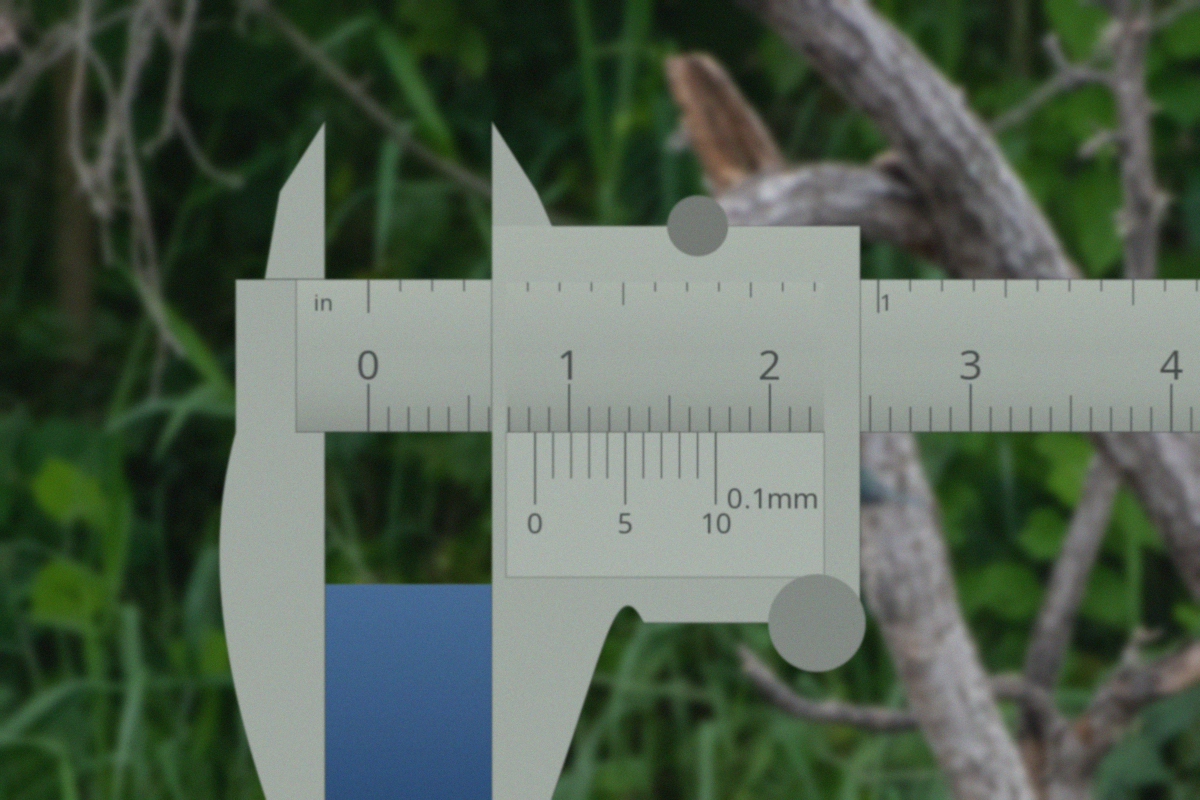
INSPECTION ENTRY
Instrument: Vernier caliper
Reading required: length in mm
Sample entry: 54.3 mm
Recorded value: 8.3 mm
